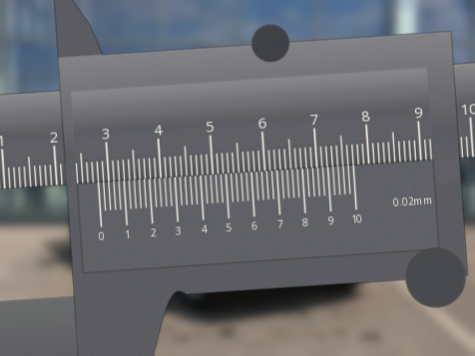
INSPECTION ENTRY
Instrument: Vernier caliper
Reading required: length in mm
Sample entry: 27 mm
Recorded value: 28.0 mm
